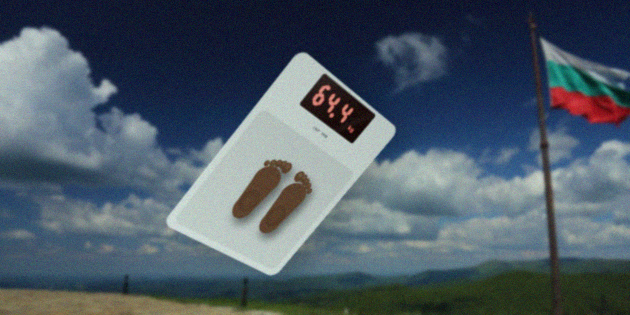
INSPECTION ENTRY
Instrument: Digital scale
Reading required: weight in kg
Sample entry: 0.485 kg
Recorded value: 64.4 kg
